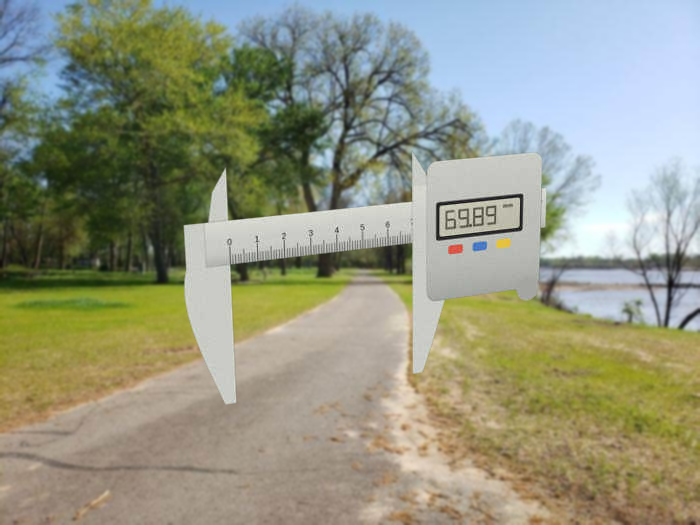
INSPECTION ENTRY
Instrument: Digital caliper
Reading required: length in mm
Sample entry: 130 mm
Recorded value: 69.89 mm
